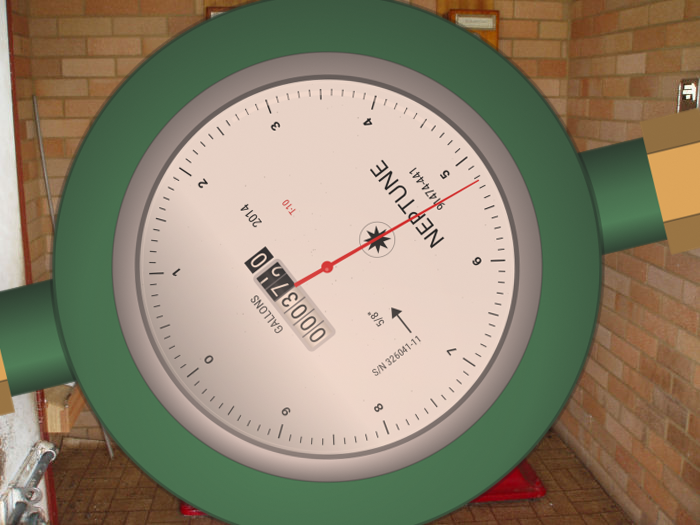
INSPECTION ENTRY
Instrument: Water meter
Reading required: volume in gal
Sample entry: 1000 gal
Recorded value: 3715.2 gal
